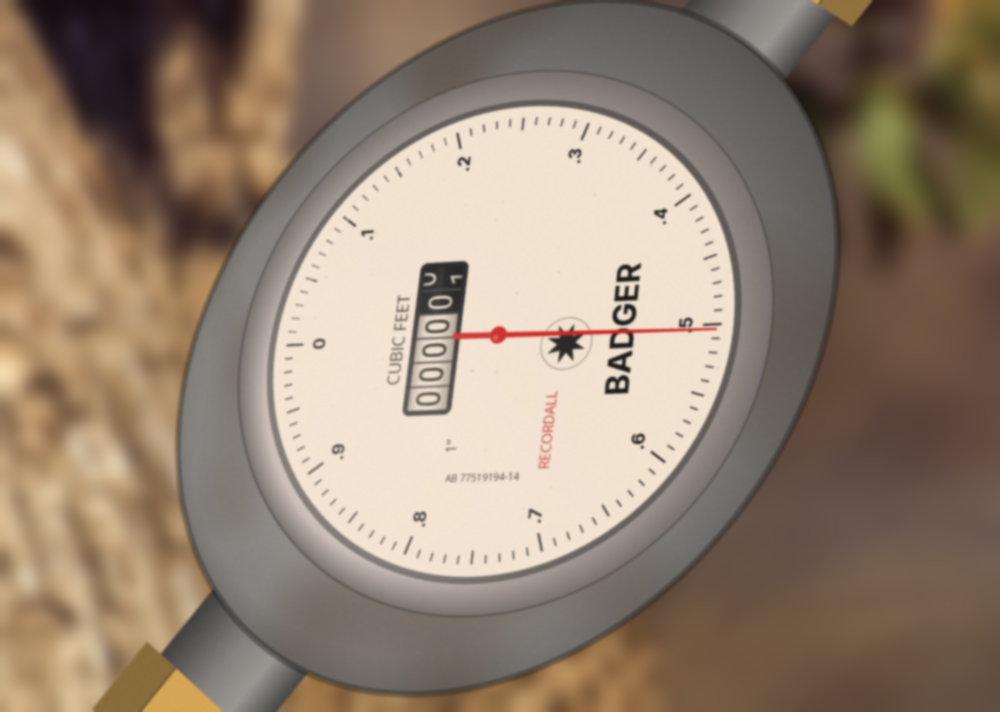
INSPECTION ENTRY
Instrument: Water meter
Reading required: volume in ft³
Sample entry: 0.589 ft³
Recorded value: 0.50 ft³
